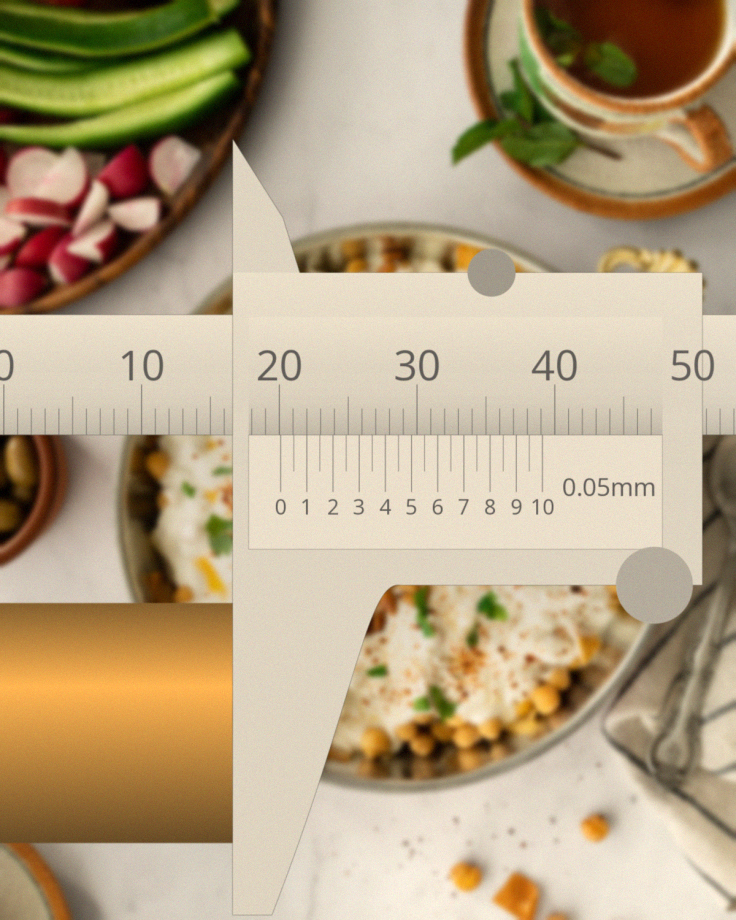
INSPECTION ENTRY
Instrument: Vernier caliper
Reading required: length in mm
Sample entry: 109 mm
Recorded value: 20.1 mm
